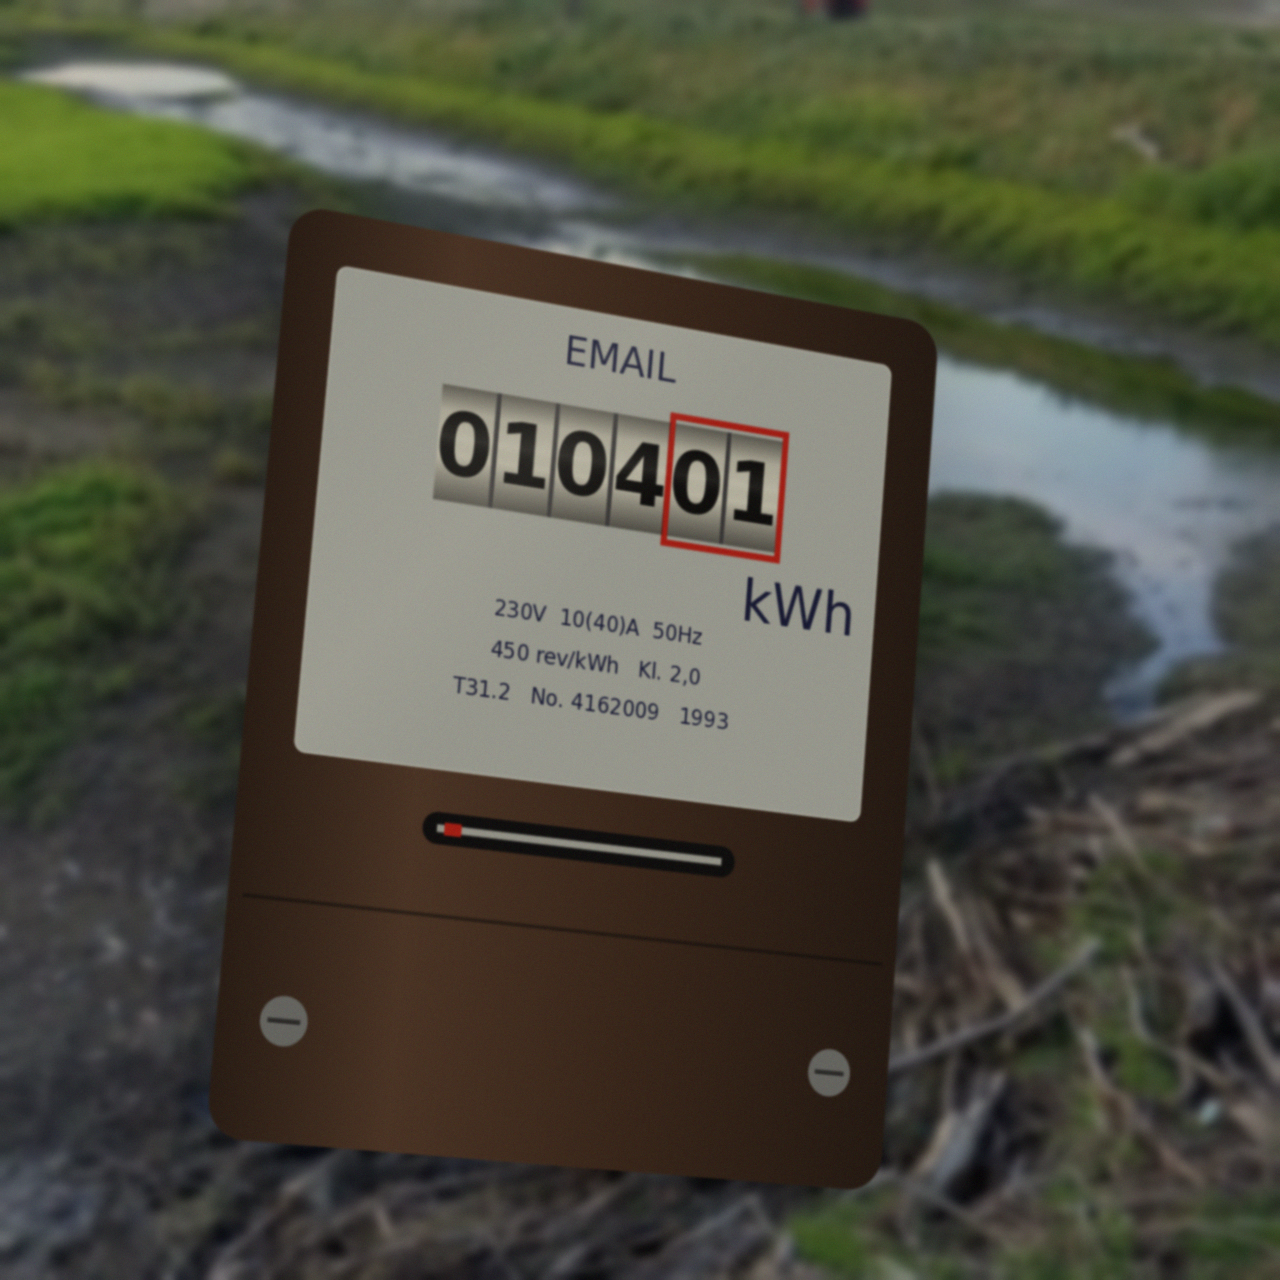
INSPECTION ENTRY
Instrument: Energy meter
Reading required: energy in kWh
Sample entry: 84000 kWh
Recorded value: 104.01 kWh
